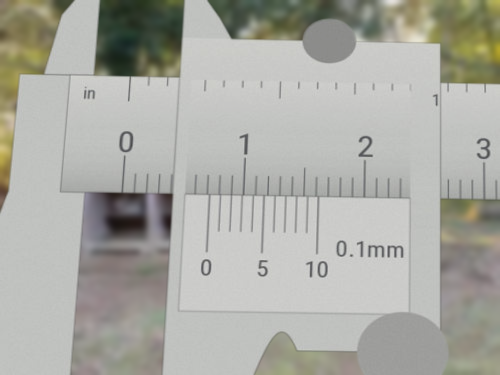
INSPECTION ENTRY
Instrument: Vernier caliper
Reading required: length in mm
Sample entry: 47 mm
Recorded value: 7.2 mm
